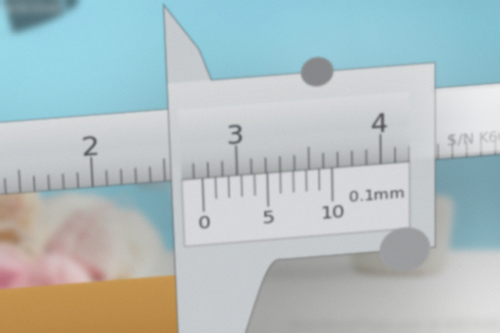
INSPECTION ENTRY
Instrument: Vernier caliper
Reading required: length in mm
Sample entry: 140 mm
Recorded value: 27.6 mm
